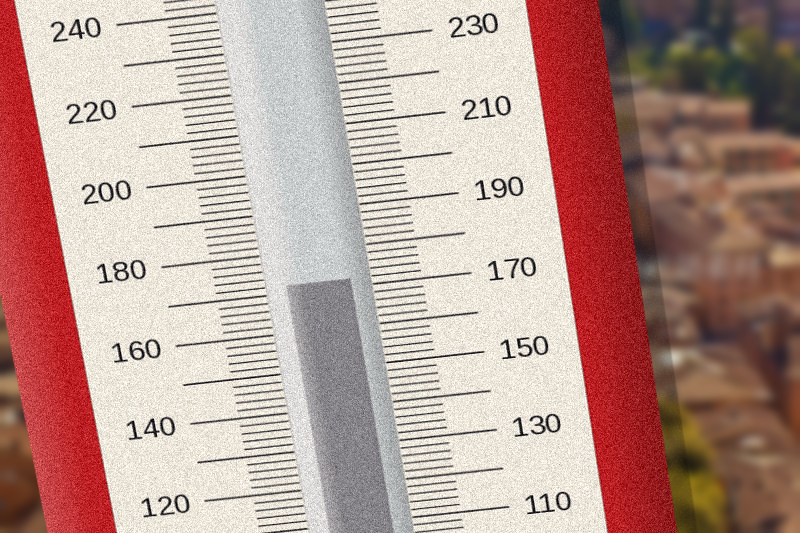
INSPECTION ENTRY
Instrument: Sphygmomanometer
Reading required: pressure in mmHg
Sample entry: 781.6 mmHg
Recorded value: 172 mmHg
